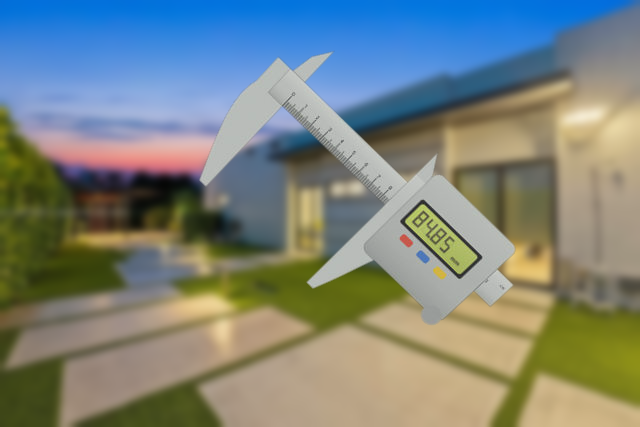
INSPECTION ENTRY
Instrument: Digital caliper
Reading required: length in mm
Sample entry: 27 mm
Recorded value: 84.85 mm
